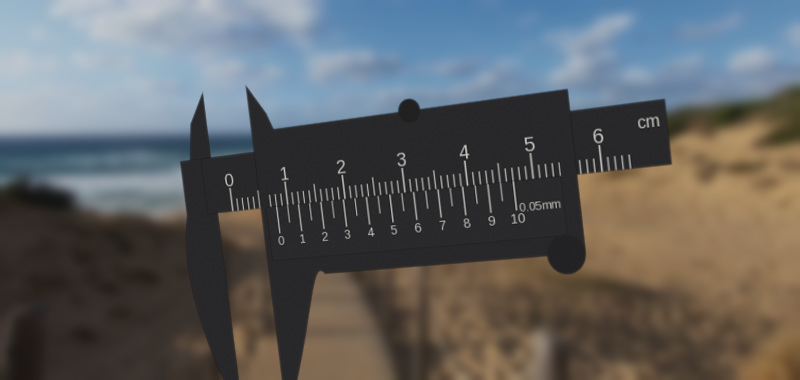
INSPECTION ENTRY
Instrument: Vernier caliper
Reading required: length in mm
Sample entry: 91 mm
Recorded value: 8.0 mm
